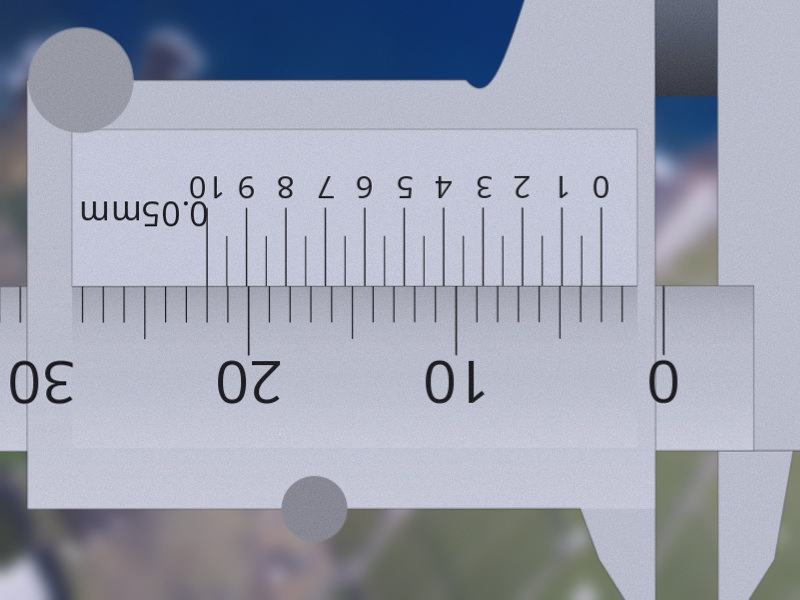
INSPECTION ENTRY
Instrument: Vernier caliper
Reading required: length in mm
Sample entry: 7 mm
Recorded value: 3.0 mm
